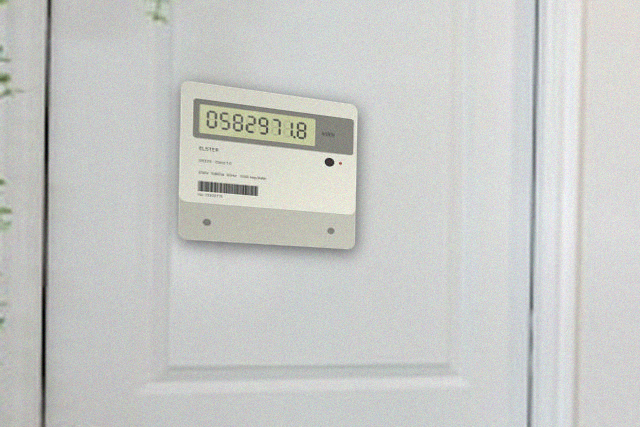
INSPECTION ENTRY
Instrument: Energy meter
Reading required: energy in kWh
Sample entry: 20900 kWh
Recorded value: 582971.8 kWh
